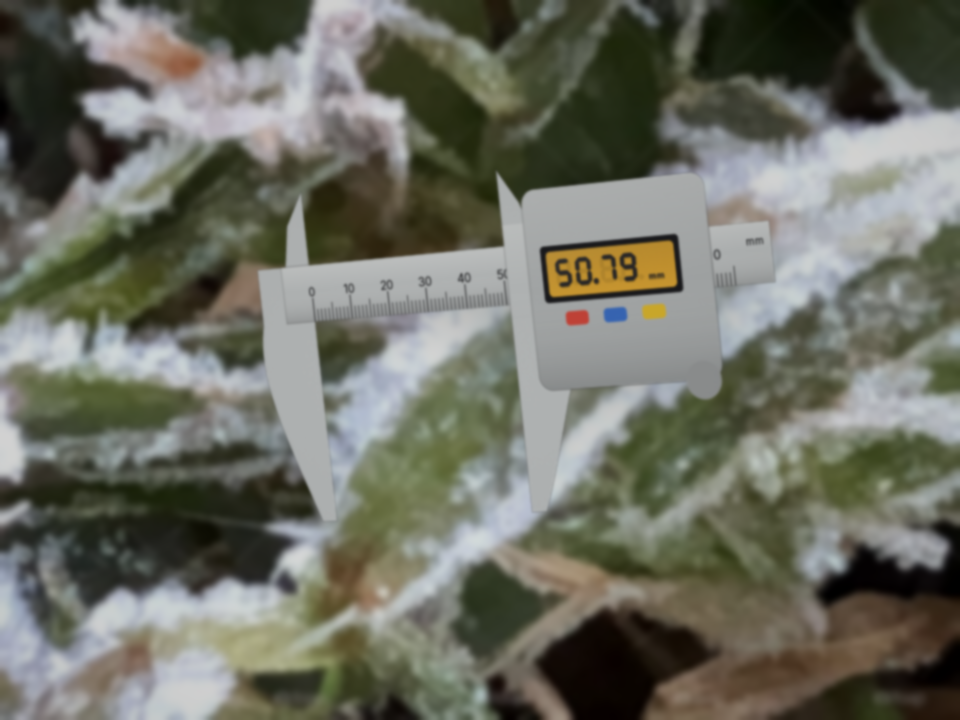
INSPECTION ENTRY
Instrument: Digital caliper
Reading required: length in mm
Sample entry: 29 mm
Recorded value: 50.79 mm
